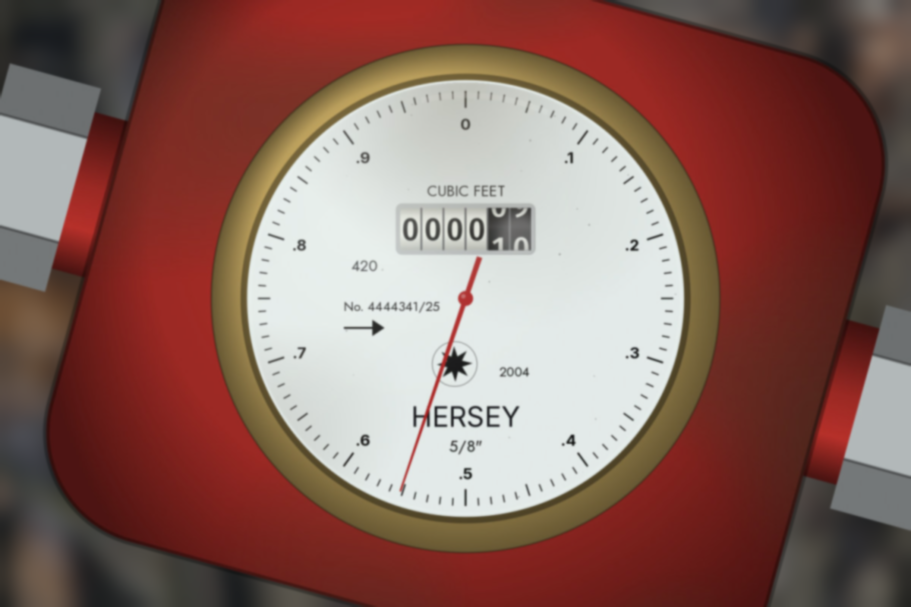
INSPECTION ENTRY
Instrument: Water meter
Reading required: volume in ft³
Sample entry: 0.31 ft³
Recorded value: 9.55 ft³
